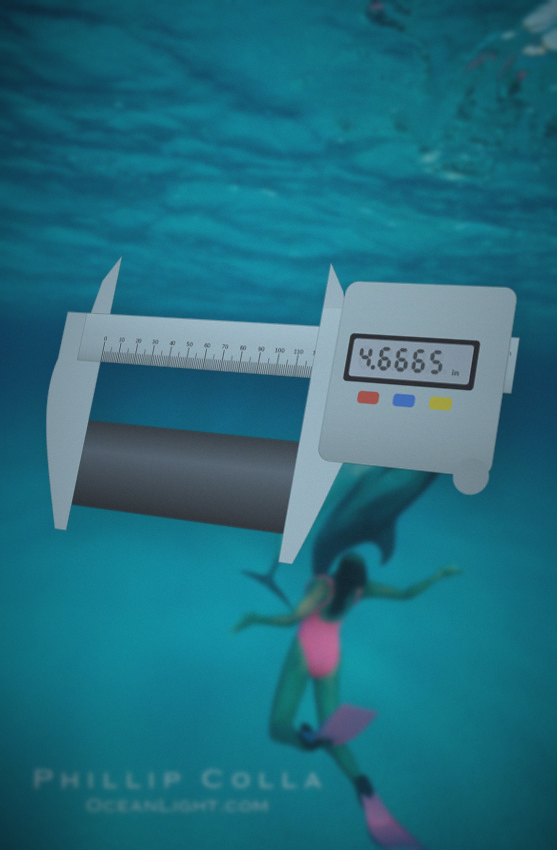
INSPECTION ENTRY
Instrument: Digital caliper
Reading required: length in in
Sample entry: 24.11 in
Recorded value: 4.6665 in
